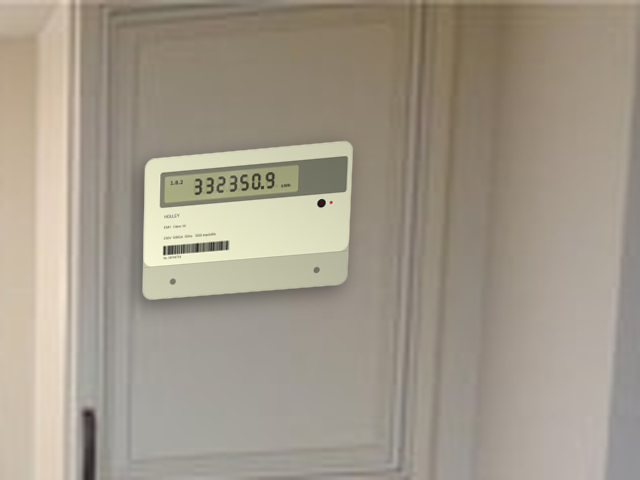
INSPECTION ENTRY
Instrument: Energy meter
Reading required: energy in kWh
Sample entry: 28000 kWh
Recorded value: 332350.9 kWh
